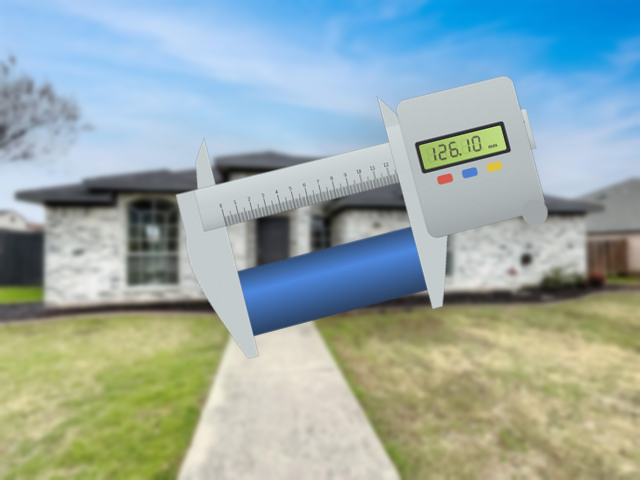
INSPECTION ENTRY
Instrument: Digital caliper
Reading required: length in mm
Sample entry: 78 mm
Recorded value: 126.10 mm
